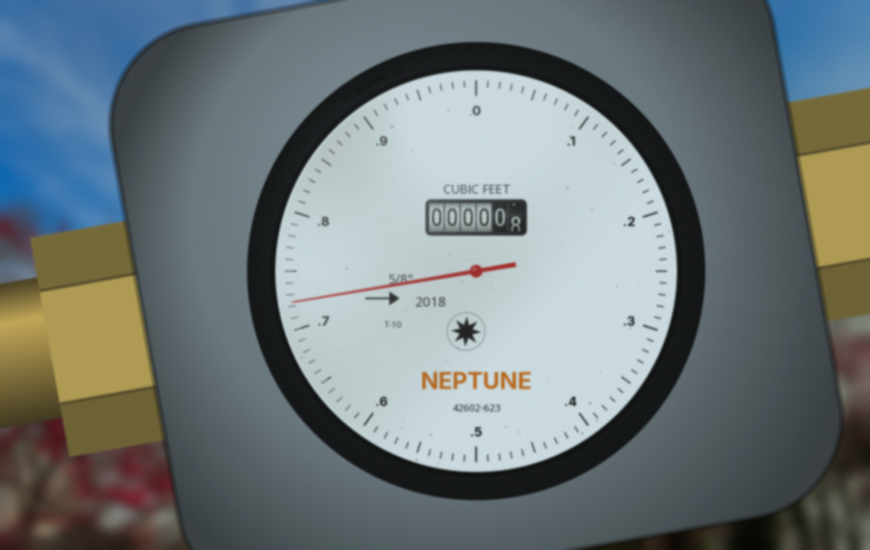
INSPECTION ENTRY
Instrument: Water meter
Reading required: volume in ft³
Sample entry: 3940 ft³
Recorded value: 7.72 ft³
